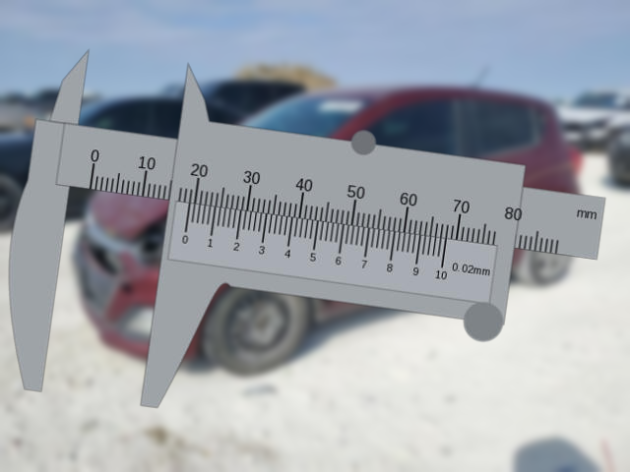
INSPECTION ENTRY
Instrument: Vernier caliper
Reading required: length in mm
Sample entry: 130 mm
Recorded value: 19.0 mm
